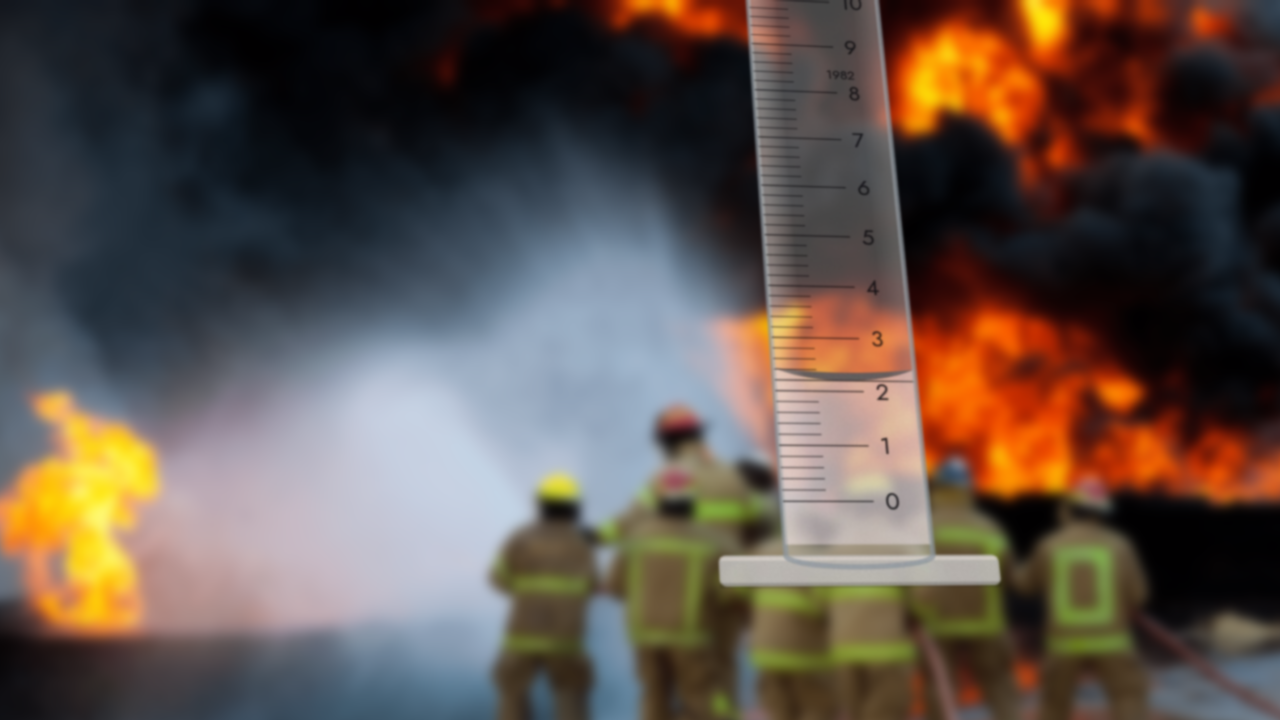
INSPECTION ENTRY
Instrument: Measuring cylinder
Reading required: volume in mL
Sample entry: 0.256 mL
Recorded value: 2.2 mL
